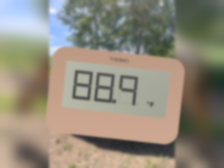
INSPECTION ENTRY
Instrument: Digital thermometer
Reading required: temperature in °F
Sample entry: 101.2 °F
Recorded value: 88.9 °F
